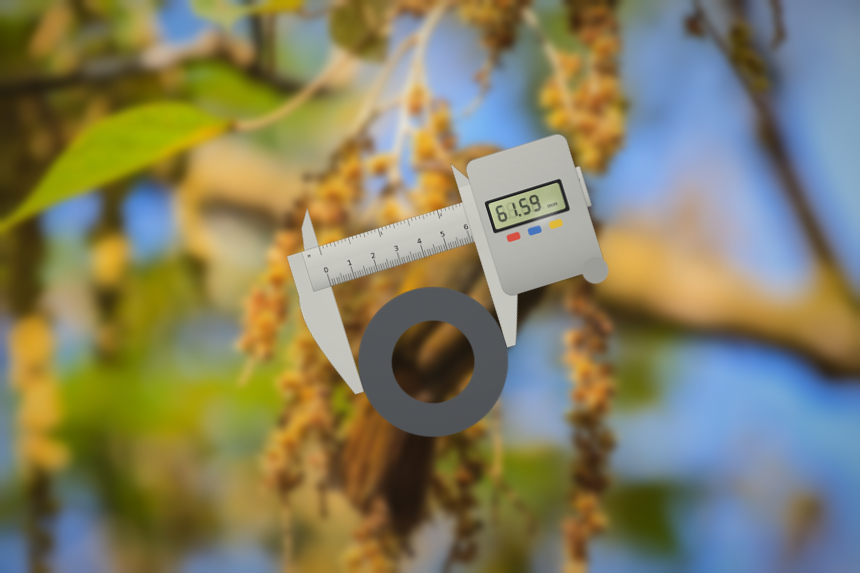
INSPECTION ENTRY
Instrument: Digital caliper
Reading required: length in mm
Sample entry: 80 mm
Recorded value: 61.59 mm
